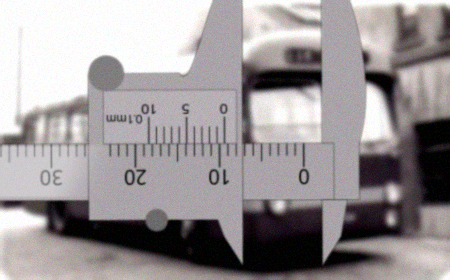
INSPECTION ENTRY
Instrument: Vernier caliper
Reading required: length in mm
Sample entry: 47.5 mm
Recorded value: 9.4 mm
